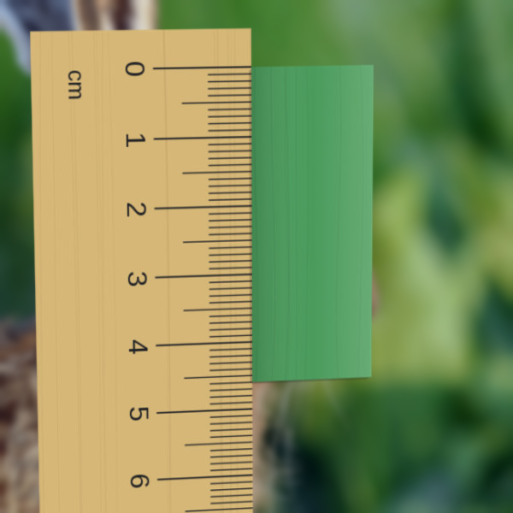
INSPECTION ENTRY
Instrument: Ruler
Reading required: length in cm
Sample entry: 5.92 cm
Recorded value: 4.6 cm
